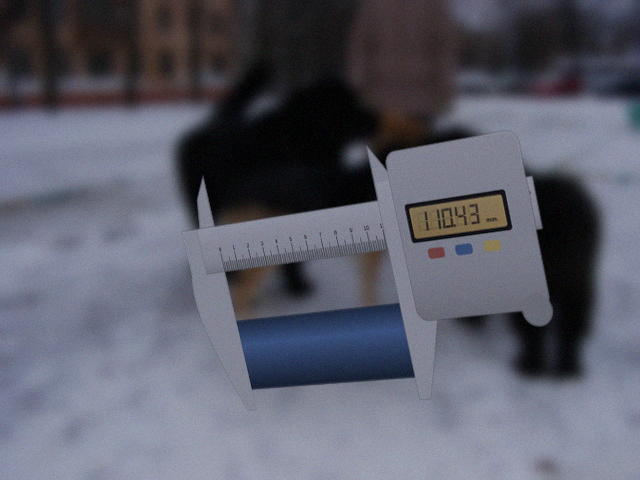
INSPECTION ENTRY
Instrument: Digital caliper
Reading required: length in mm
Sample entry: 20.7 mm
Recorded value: 110.43 mm
